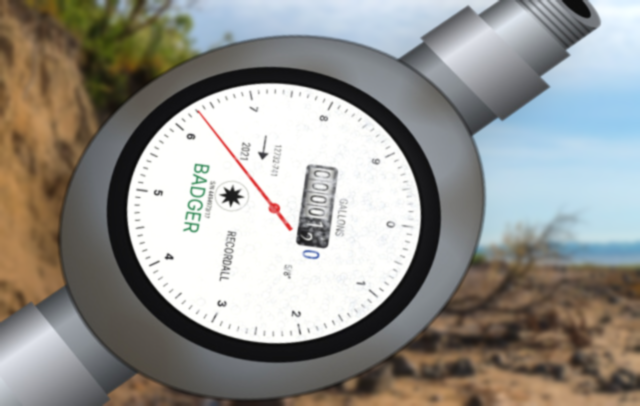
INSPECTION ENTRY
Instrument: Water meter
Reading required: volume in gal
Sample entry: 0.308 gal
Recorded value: 116.3 gal
